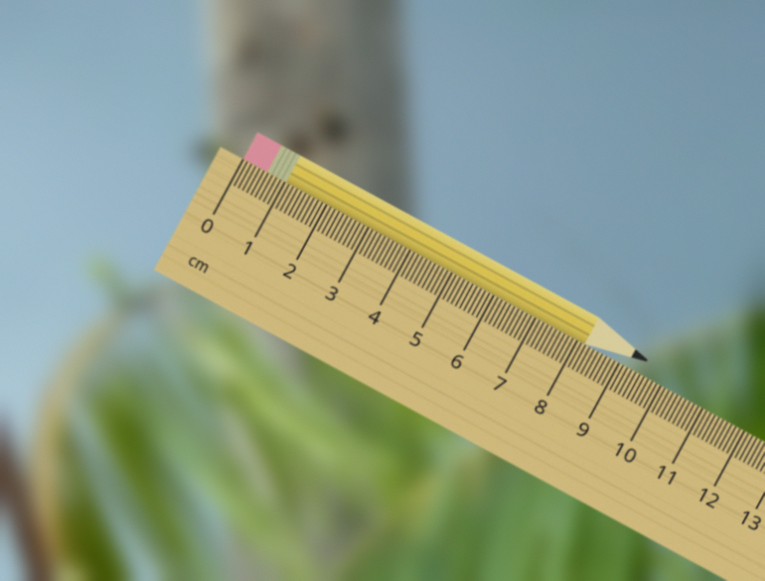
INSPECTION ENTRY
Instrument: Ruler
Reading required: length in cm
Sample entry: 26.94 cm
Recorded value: 9.5 cm
